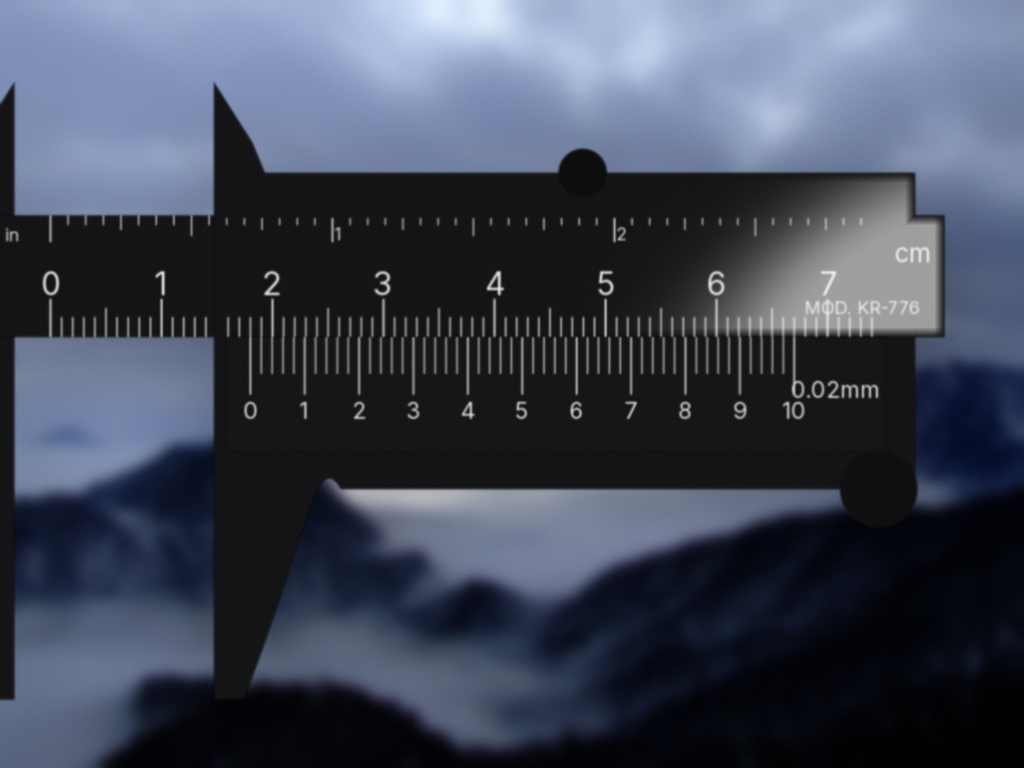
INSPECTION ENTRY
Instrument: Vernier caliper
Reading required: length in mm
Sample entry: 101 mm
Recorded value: 18.0 mm
